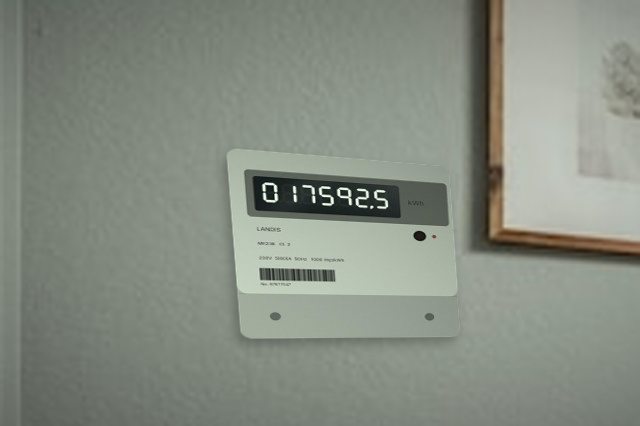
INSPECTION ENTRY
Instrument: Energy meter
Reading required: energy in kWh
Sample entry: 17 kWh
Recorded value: 17592.5 kWh
